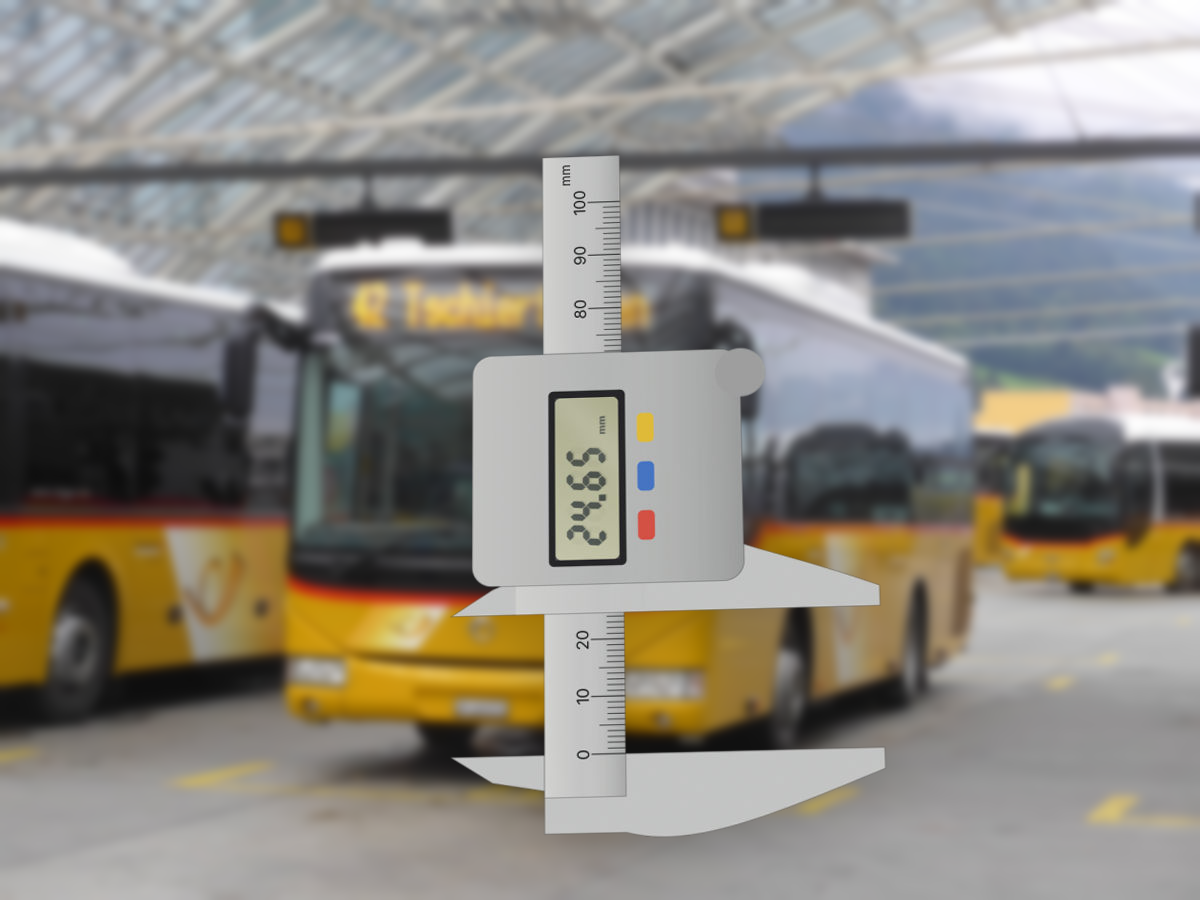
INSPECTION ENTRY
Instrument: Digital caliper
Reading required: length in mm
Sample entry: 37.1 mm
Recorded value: 24.65 mm
